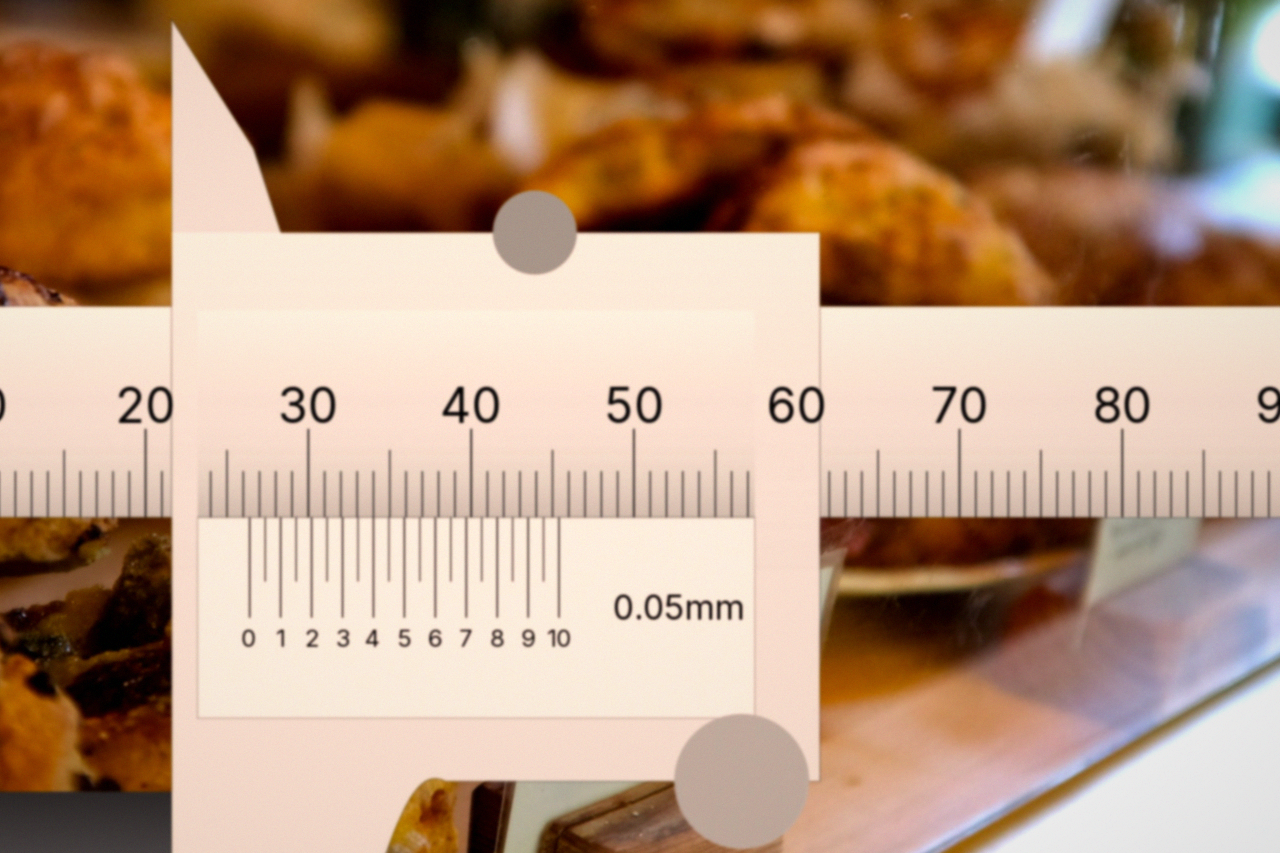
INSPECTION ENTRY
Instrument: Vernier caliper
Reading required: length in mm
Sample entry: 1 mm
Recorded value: 26.4 mm
